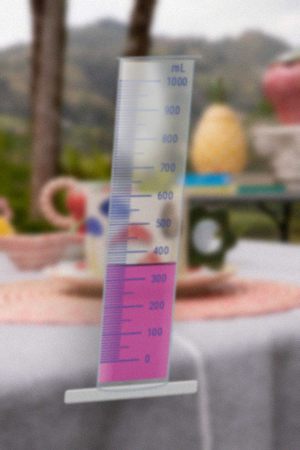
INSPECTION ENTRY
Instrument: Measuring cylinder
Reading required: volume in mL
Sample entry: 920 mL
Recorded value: 350 mL
